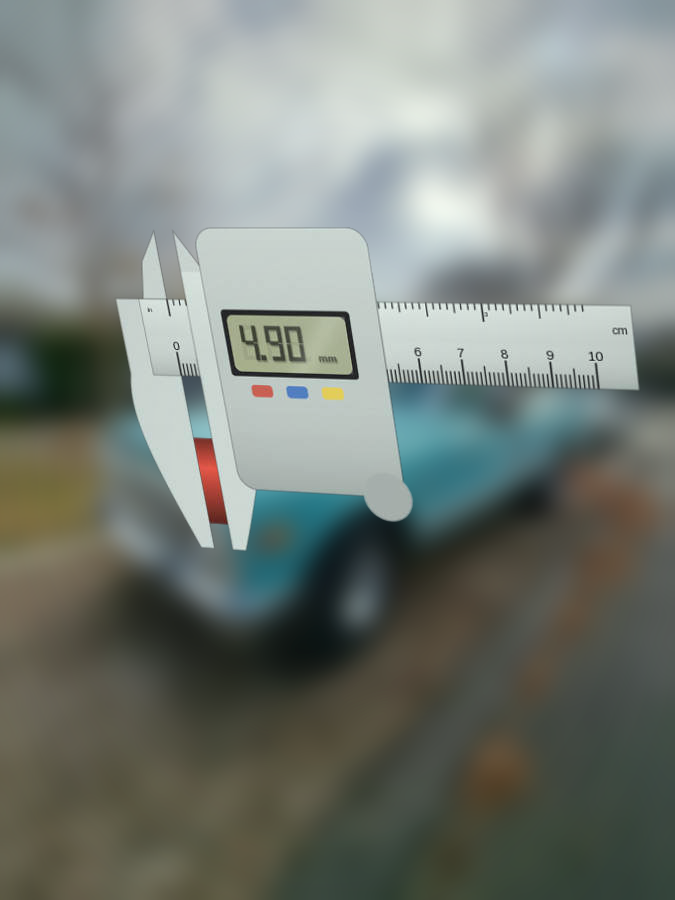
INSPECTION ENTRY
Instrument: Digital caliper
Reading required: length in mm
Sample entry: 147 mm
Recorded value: 4.90 mm
